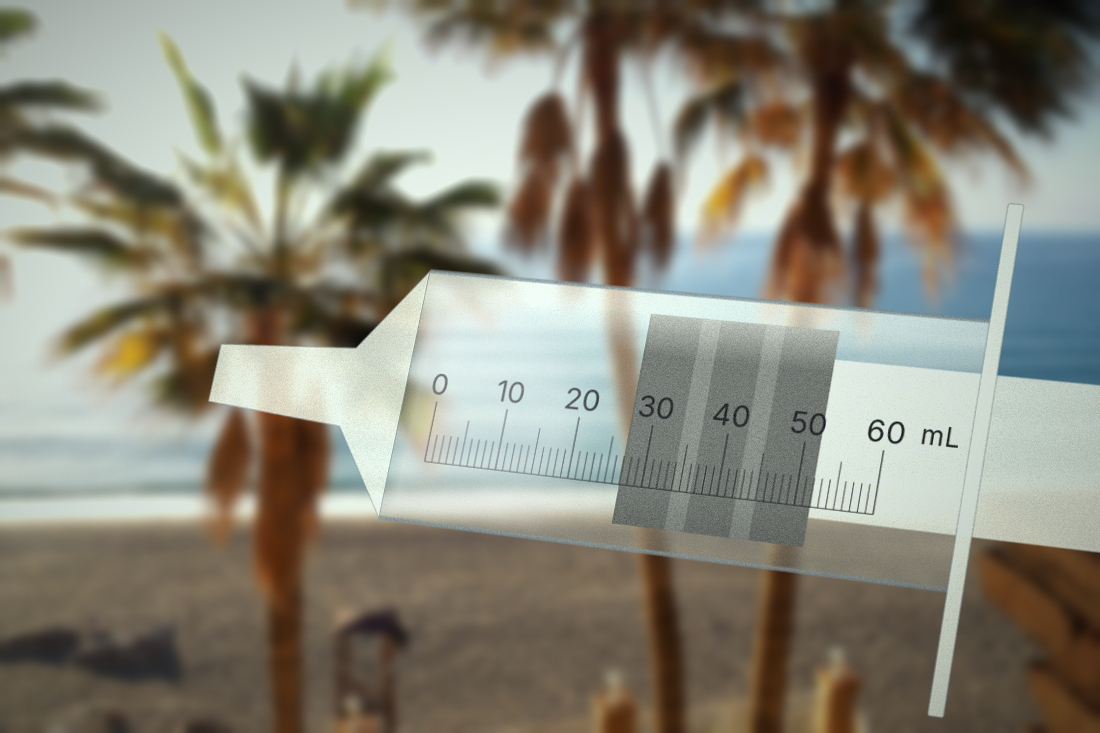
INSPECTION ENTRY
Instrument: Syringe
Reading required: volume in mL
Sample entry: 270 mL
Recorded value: 27 mL
